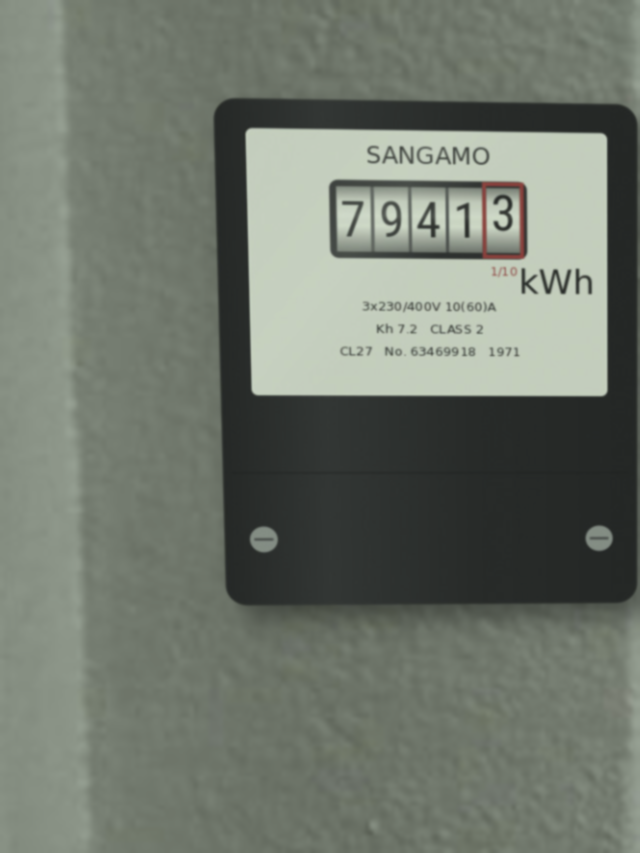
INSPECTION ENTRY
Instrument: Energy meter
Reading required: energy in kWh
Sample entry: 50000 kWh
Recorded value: 7941.3 kWh
